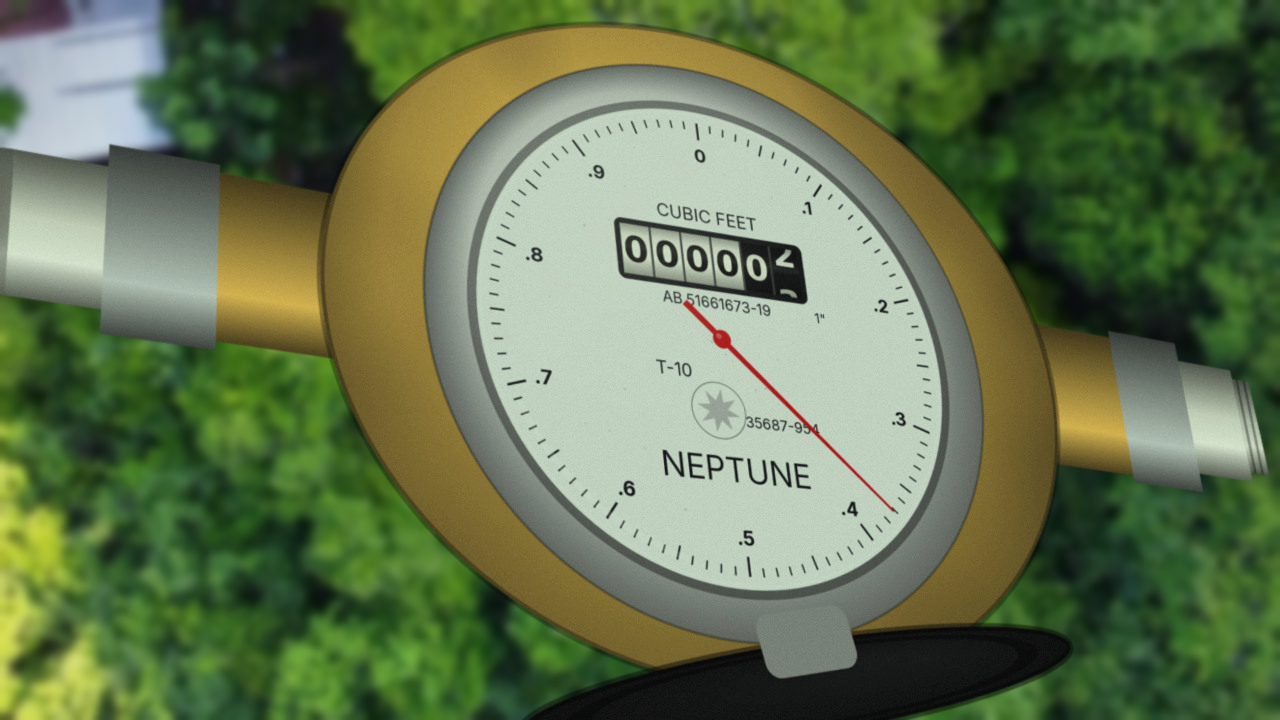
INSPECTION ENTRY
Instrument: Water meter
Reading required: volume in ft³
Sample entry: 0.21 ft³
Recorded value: 2.37 ft³
